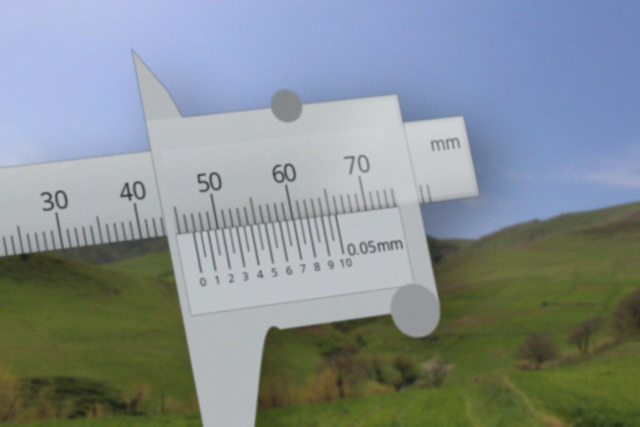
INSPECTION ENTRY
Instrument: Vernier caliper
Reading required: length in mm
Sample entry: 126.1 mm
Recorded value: 46.8 mm
